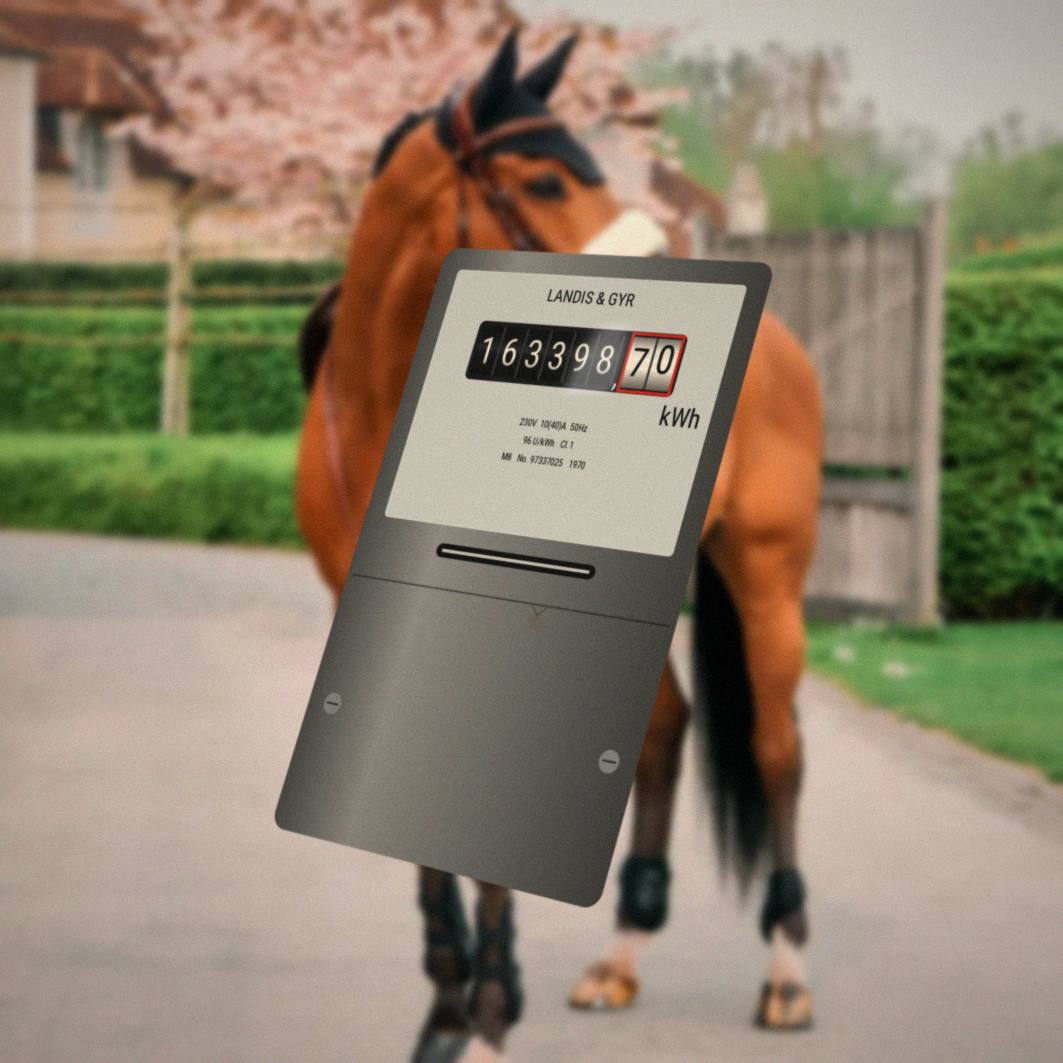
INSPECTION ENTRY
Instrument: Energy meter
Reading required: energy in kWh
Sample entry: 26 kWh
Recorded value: 163398.70 kWh
